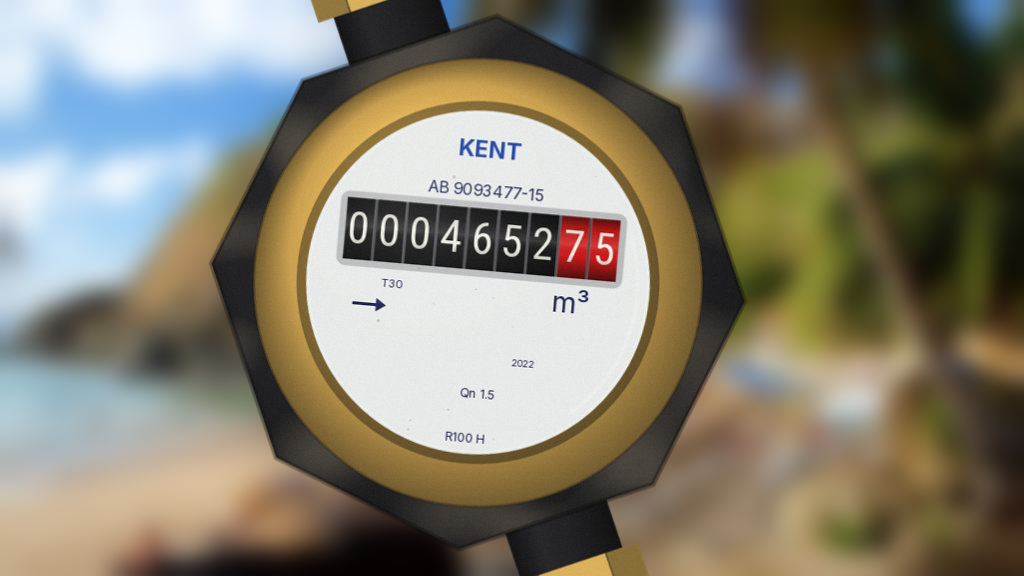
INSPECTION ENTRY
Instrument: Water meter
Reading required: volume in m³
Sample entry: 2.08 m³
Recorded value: 4652.75 m³
